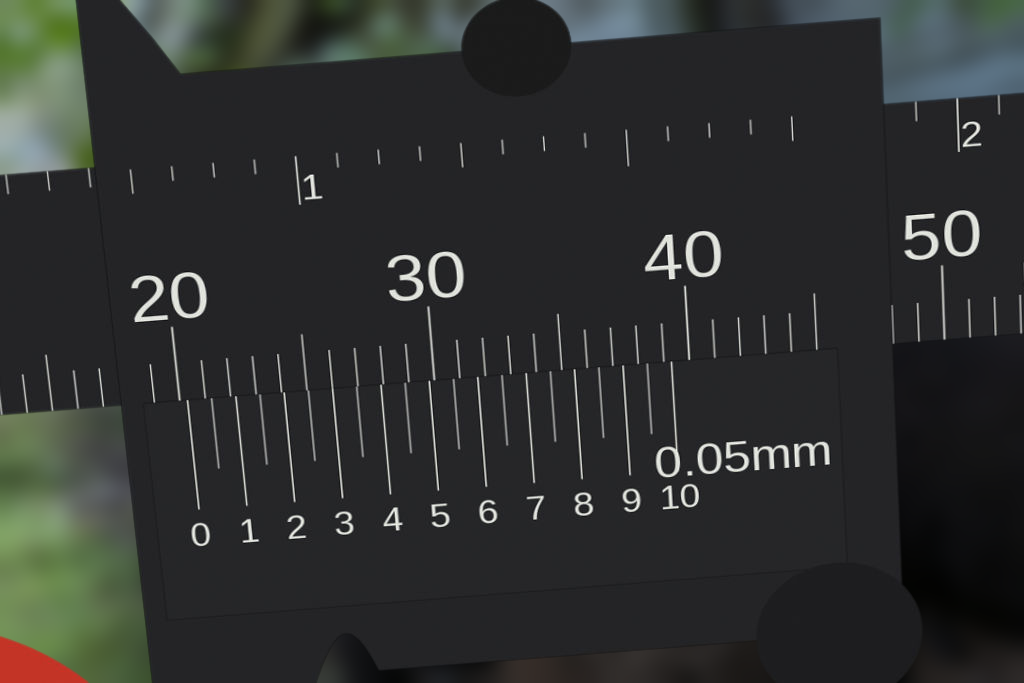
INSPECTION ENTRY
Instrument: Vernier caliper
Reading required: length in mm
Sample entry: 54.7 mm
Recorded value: 20.30 mm
